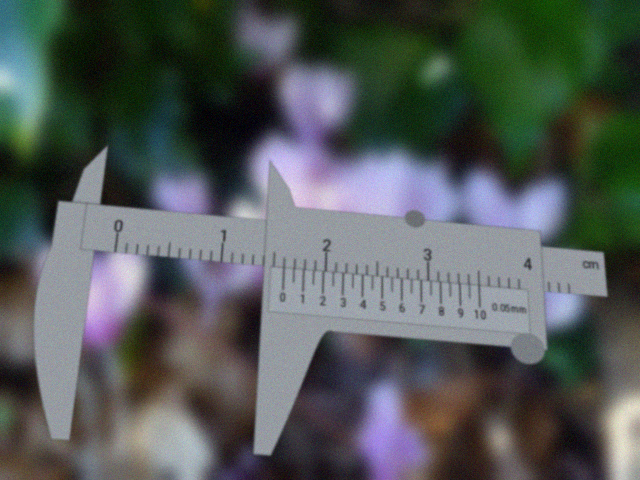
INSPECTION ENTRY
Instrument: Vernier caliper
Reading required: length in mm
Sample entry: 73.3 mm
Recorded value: 16.0 mm
